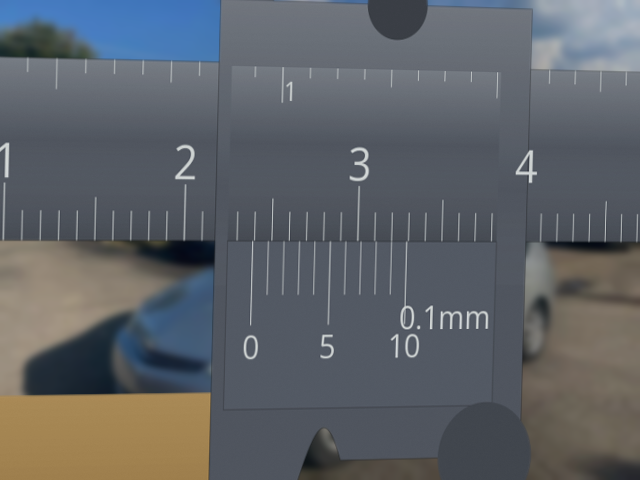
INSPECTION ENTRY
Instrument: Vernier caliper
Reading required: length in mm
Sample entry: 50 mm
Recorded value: 23.9 mm
